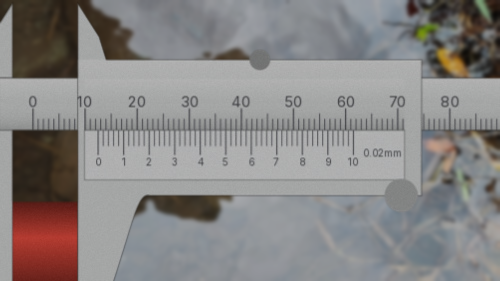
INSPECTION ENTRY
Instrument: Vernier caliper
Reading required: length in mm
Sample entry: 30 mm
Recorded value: 12.5 mm
